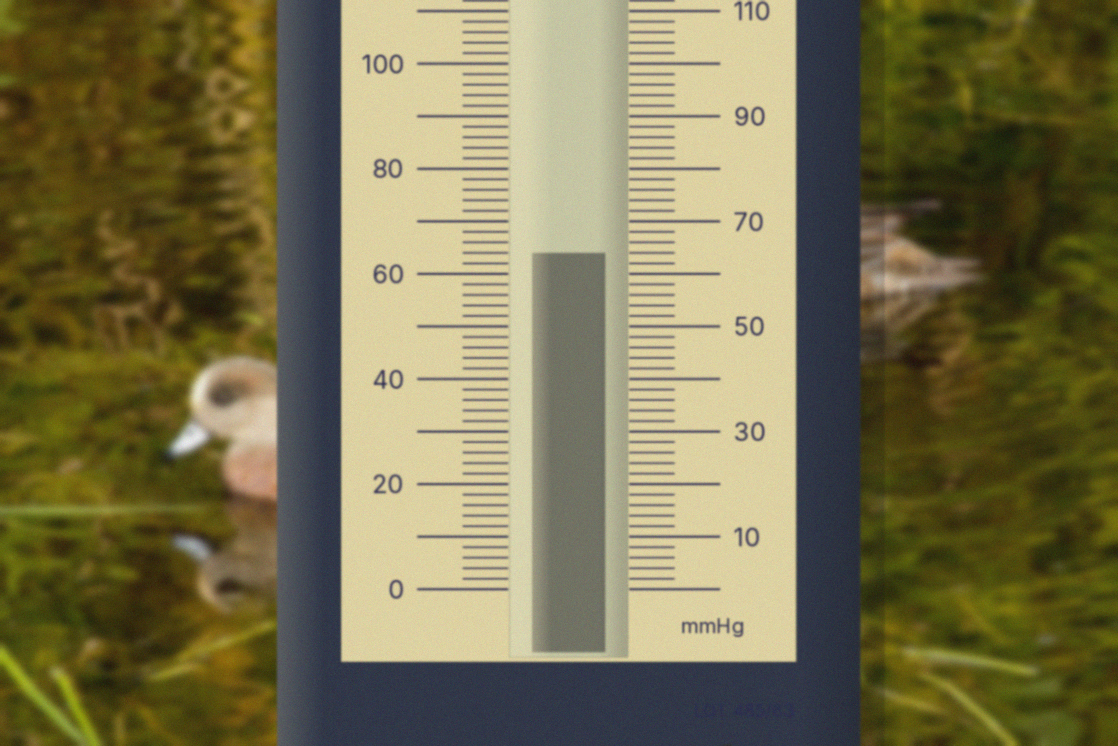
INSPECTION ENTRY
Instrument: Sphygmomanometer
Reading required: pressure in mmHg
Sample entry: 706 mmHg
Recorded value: 64 mmHg
